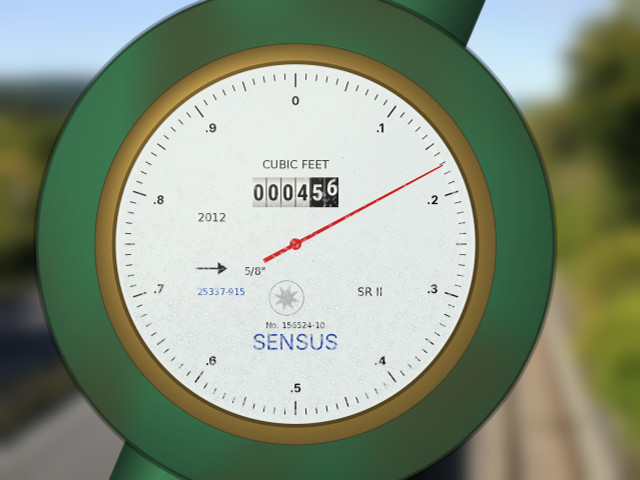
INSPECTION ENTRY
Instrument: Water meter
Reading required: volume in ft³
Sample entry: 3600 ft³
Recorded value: 456.17 ft³
